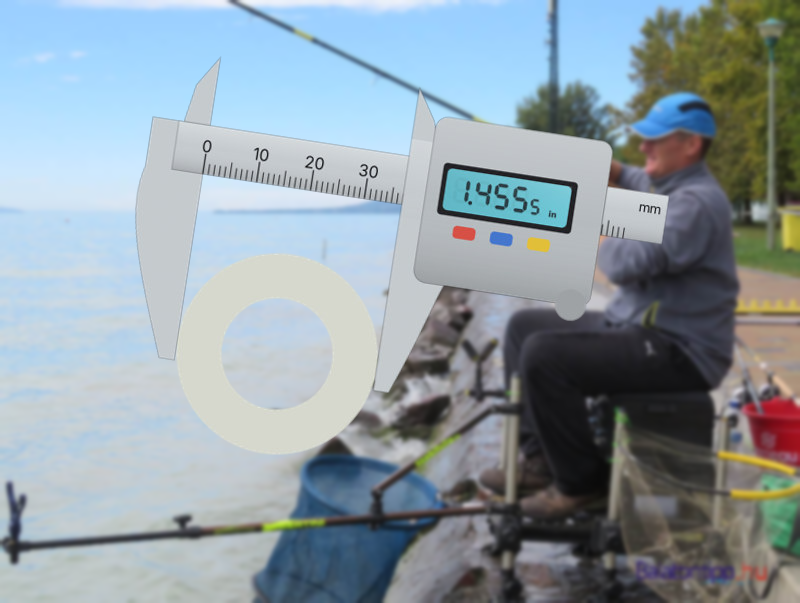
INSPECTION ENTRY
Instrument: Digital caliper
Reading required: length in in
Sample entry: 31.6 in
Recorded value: 1.4555 in
